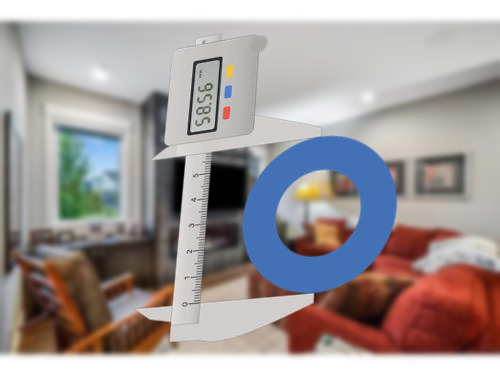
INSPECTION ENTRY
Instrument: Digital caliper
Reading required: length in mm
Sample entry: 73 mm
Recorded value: 58.56 mm
